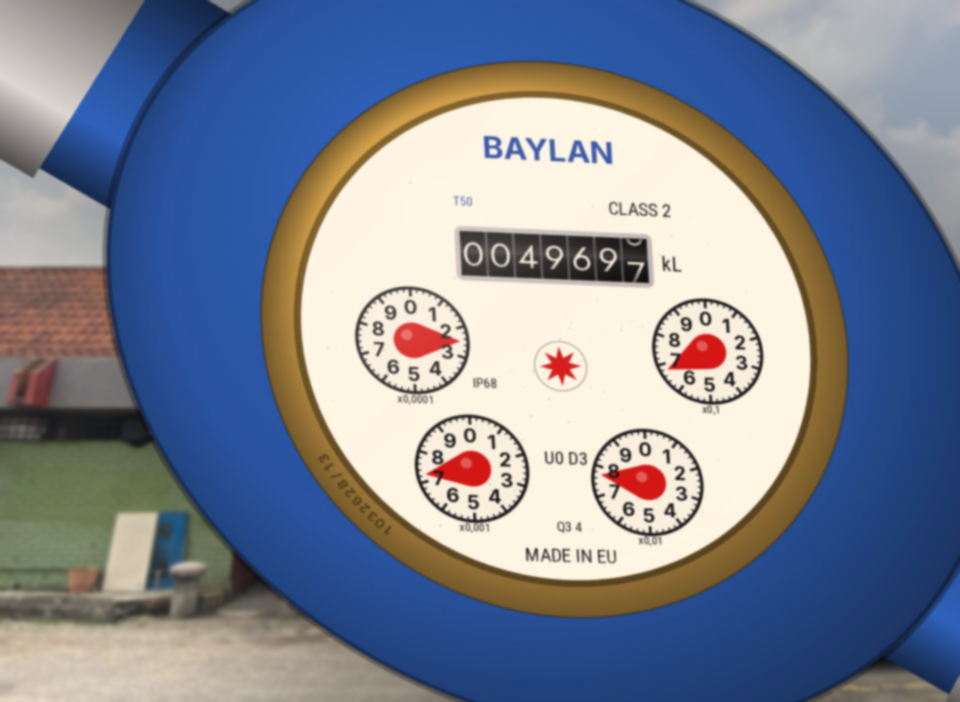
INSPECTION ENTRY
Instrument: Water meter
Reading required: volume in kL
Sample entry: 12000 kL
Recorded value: 49696.6772 kL
